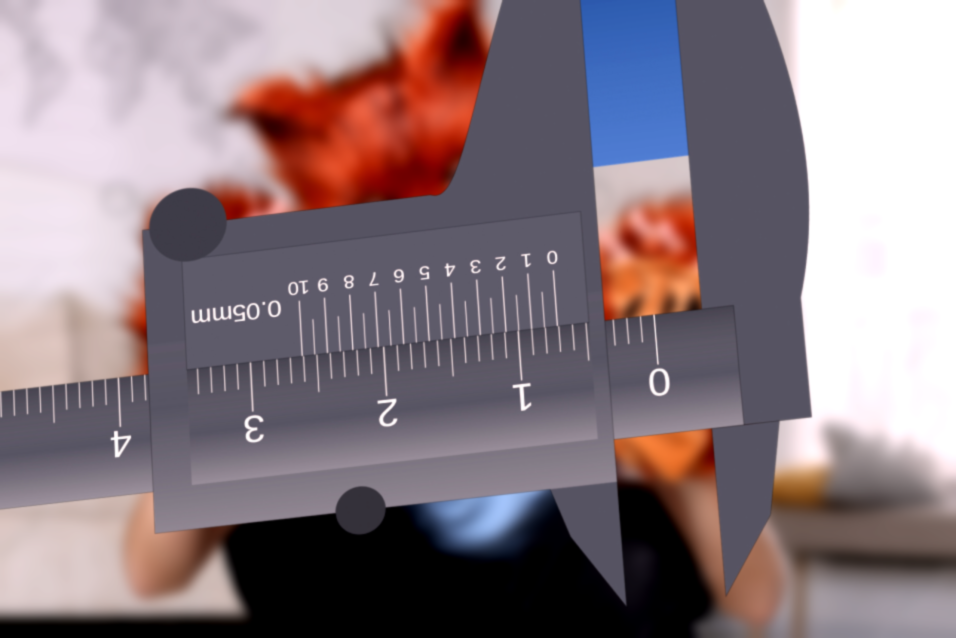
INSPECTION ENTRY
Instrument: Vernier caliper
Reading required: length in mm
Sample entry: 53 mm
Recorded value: 7.1 mm
